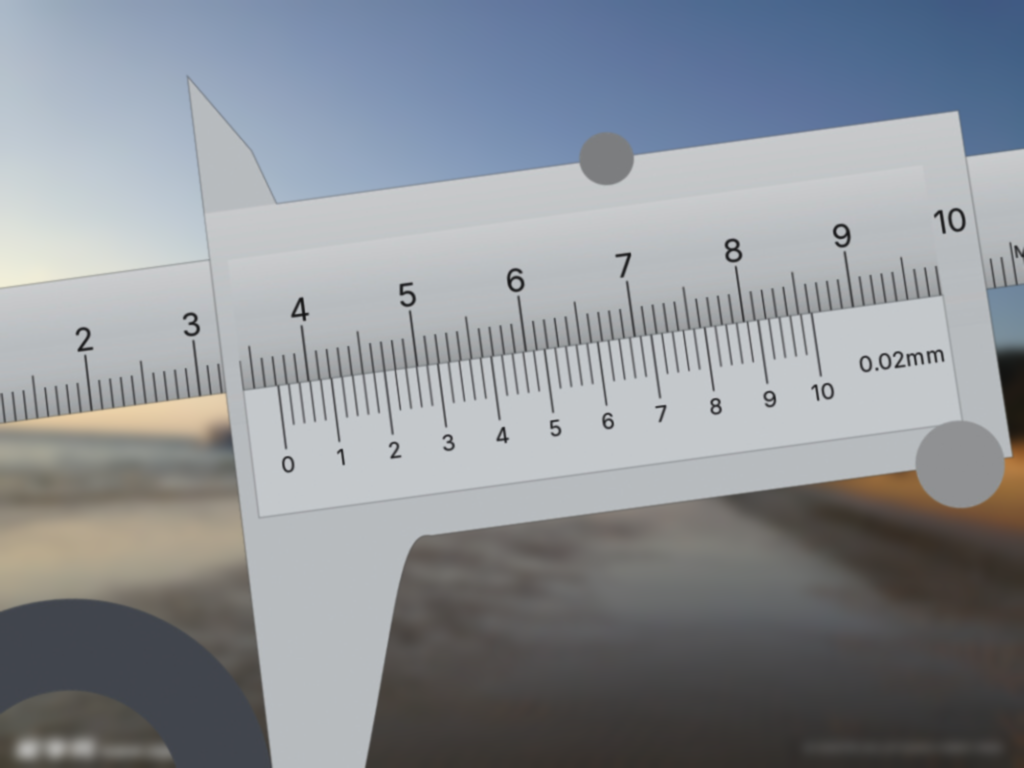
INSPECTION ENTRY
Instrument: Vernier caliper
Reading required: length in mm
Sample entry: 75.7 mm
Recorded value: 37.2 mm
